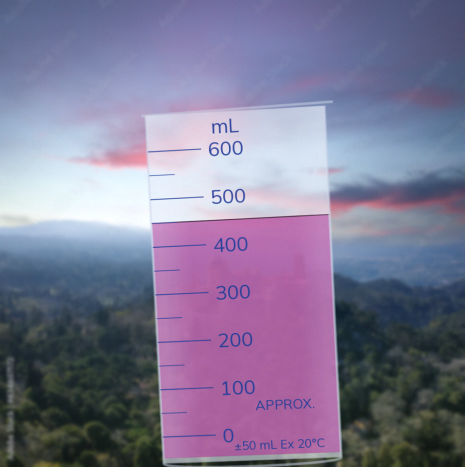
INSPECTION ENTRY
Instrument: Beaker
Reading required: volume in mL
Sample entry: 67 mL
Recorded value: 450 mL
